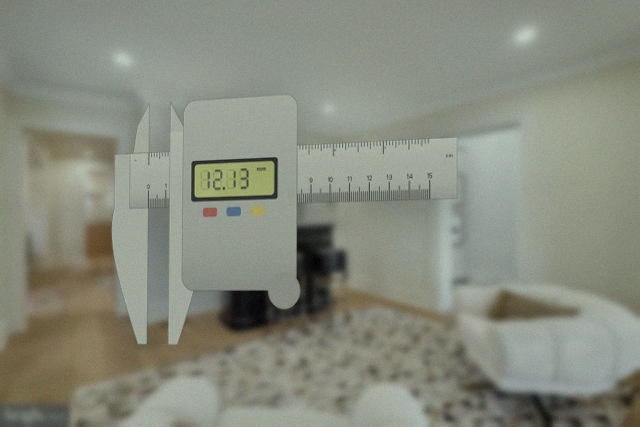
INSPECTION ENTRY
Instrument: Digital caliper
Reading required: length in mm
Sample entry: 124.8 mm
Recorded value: 12.13 mm
